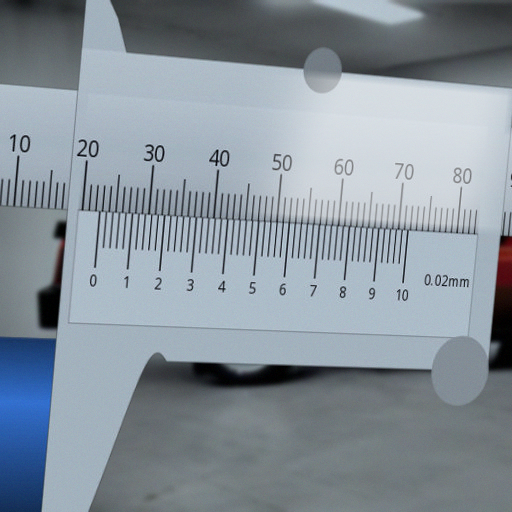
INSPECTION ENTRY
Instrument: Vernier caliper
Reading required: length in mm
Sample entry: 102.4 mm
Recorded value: 22.6 mm
